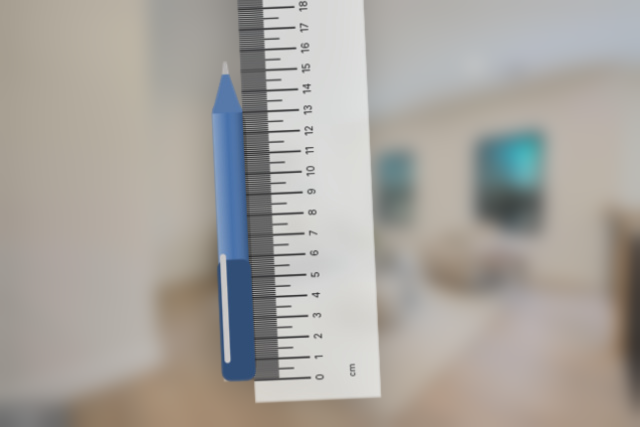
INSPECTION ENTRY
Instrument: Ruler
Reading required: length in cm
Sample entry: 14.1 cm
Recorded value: 15.5 cm
